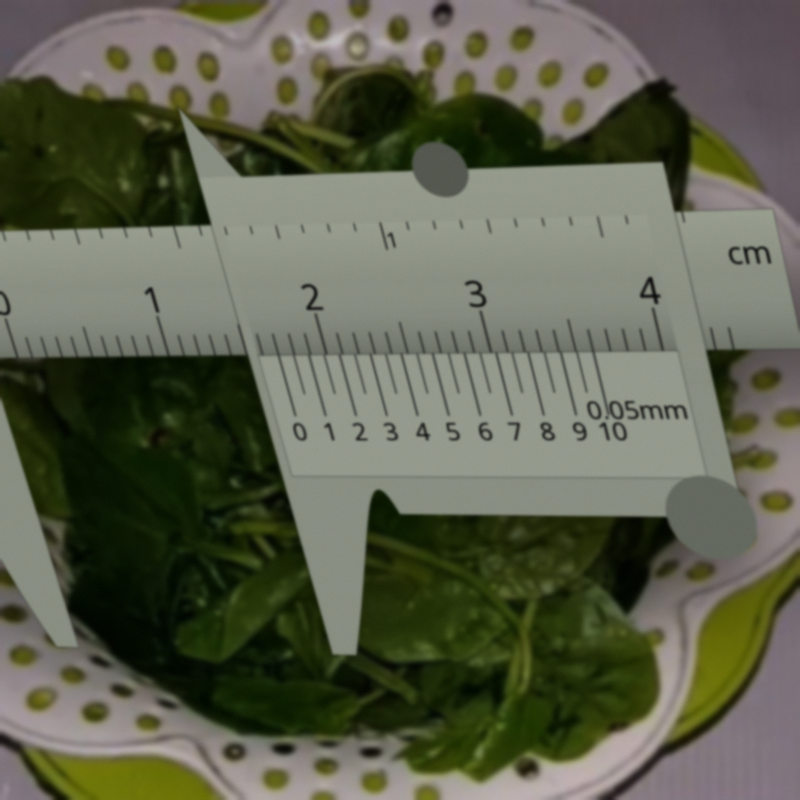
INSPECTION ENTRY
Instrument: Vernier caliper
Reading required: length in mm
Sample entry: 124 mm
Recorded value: 17.0 mm
